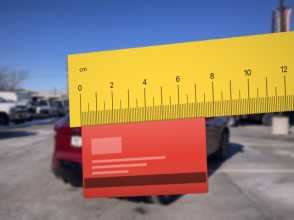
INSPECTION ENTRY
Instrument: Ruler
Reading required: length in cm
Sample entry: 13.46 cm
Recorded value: 7.5 cm
